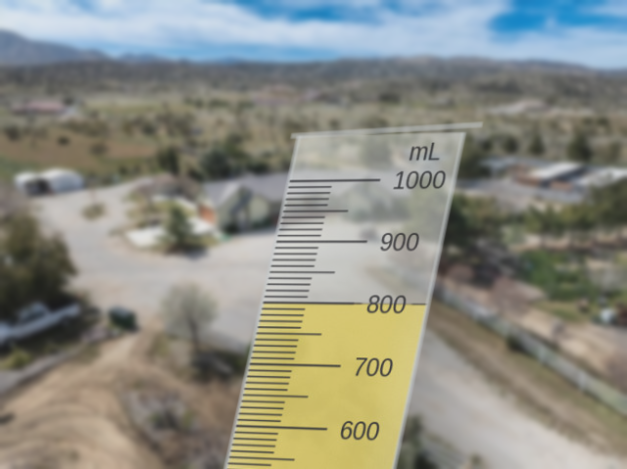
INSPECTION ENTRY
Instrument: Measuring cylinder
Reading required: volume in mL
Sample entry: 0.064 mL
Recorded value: 800 mL
